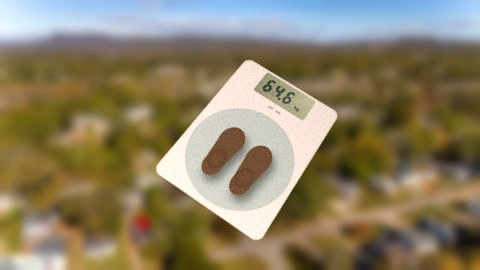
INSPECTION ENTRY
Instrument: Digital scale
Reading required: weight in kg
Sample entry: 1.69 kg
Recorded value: 64.6 kg
